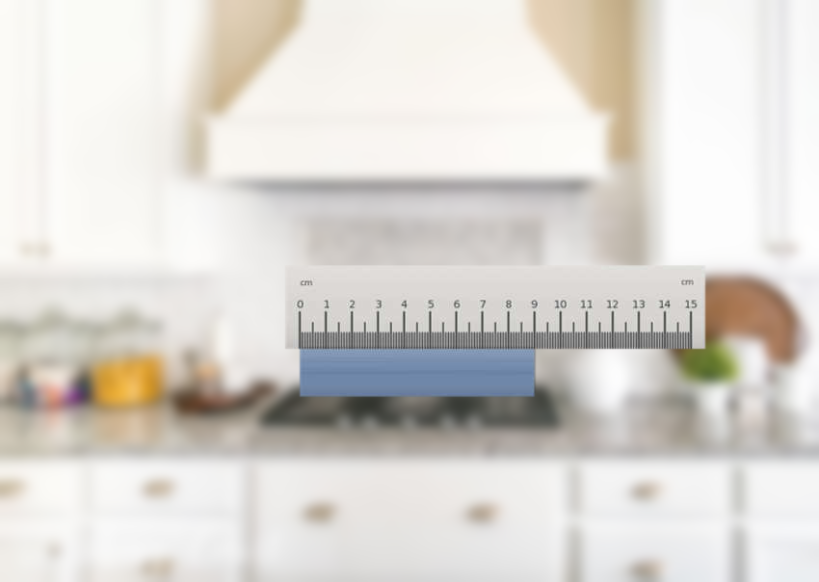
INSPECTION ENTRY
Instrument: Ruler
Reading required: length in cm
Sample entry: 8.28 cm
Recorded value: 9 cm
